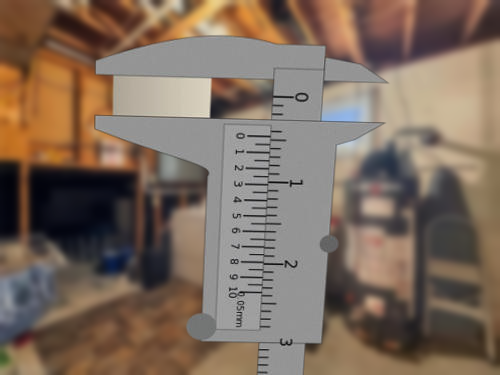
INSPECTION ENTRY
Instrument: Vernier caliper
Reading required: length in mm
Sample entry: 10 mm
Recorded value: 4.6 mm
